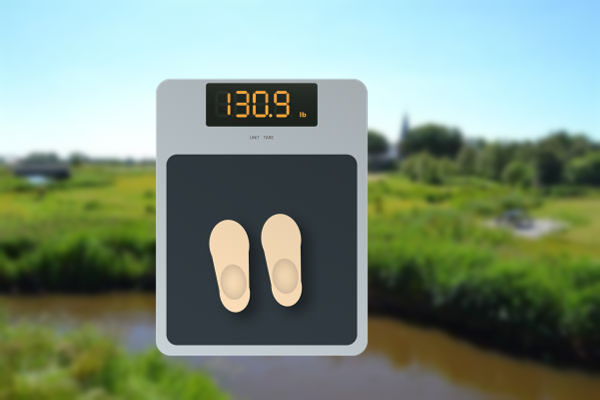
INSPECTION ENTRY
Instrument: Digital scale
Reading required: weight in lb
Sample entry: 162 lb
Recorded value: 130.9 lb
